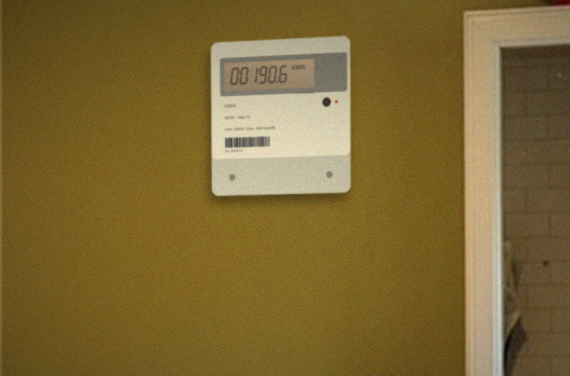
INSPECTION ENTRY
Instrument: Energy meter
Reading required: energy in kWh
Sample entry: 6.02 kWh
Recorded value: 190.6 kWh
